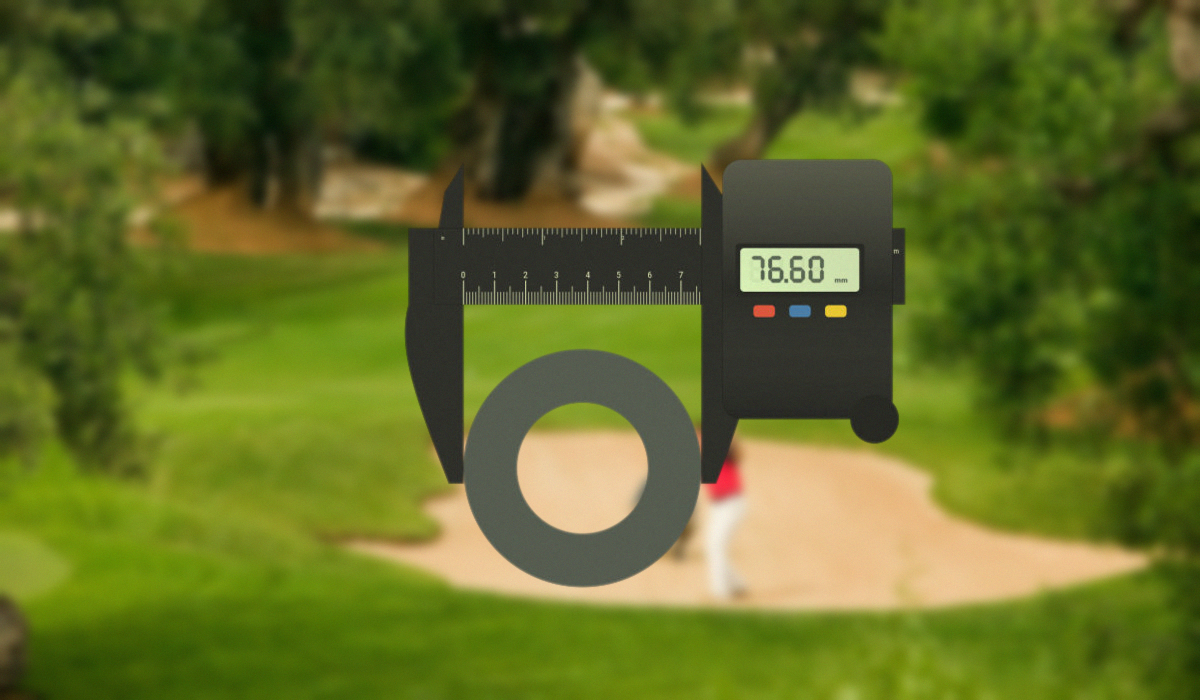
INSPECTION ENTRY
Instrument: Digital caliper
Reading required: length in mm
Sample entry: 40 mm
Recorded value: 76.60 mm
